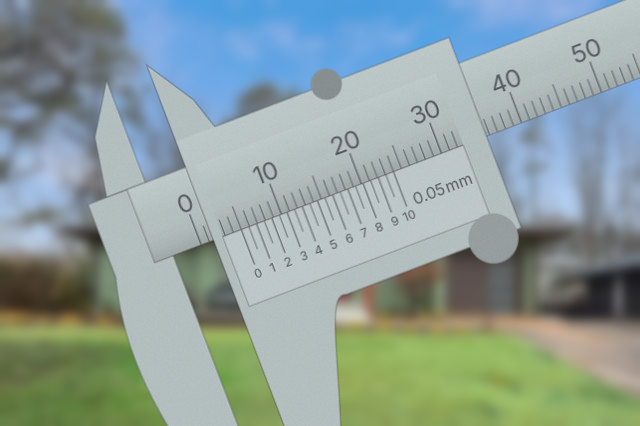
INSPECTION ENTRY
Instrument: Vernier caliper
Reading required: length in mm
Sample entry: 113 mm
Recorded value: 5.0 mm
